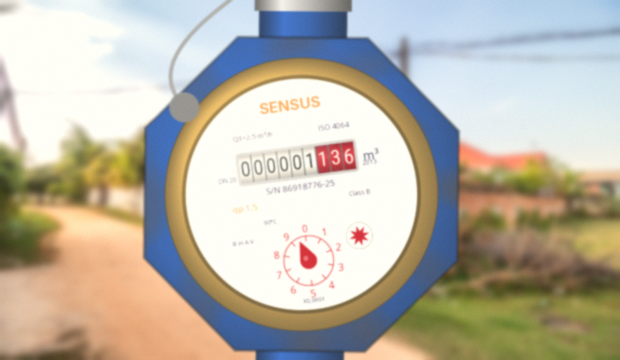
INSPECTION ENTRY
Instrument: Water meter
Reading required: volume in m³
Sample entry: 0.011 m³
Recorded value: 1.1359 m³
